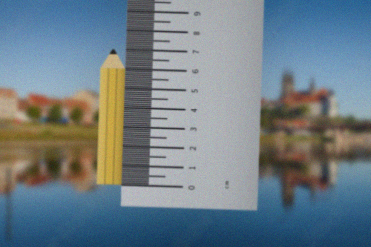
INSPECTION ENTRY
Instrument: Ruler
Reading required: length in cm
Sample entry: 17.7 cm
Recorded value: 7 cm
